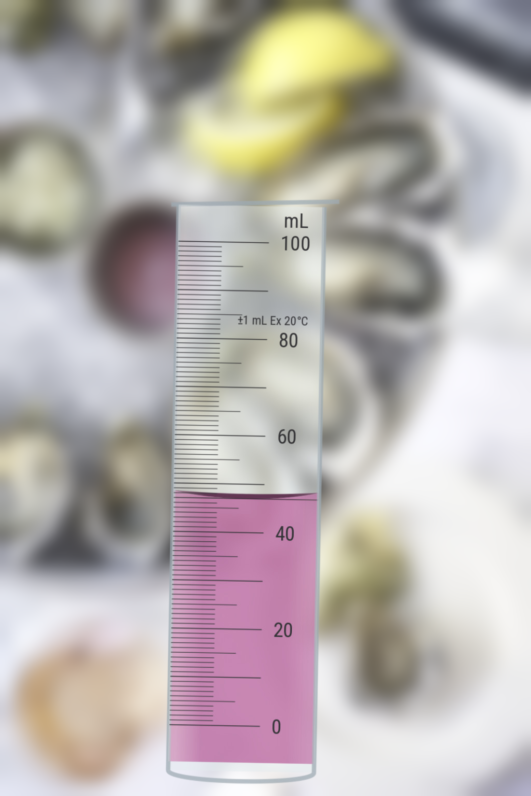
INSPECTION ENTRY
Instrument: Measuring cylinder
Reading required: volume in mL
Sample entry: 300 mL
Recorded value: 47 mL
